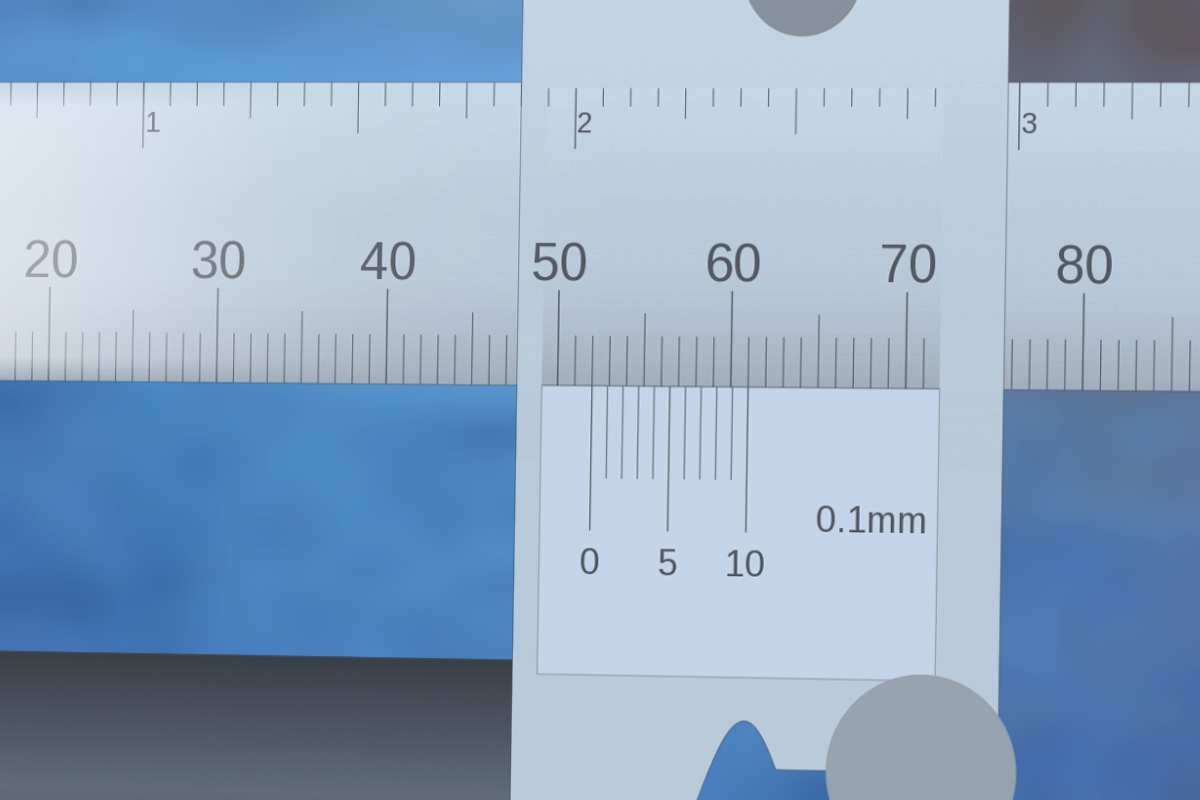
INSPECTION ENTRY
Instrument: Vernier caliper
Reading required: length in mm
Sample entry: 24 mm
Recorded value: 52.0 mm
